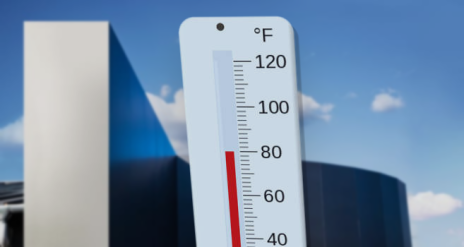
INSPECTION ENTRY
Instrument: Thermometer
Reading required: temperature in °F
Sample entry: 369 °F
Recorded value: 80 °F
